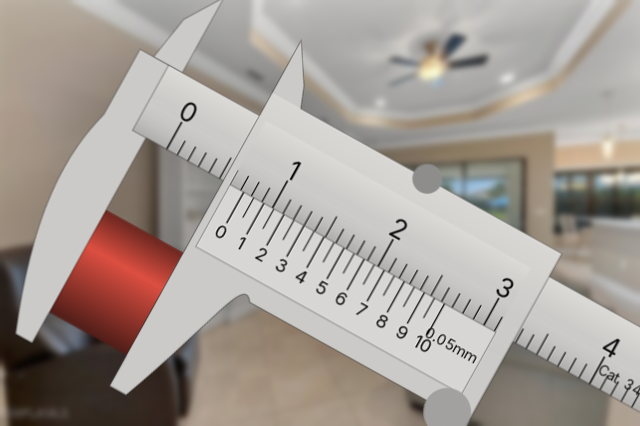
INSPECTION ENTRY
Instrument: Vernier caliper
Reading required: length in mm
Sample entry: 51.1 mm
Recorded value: 7.3 mm
